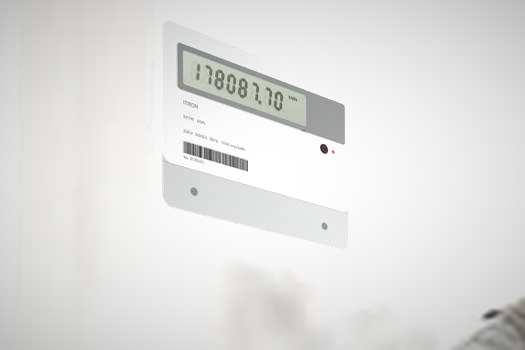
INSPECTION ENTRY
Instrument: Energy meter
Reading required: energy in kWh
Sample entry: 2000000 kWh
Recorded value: 178087.70 kWh
